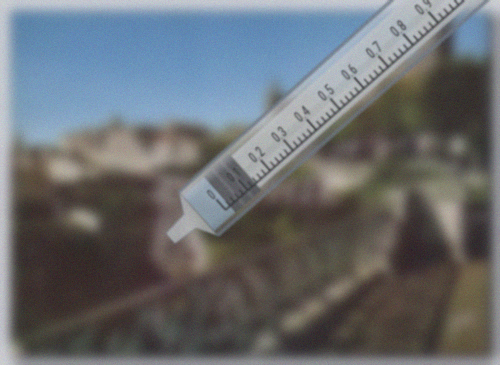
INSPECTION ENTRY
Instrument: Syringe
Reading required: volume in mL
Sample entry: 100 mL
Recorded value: 0.02 mL
